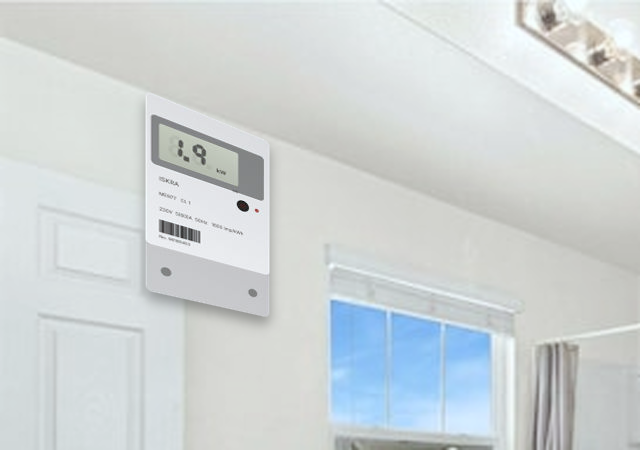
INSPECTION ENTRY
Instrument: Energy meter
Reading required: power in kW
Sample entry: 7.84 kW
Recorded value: 1.9 kW
